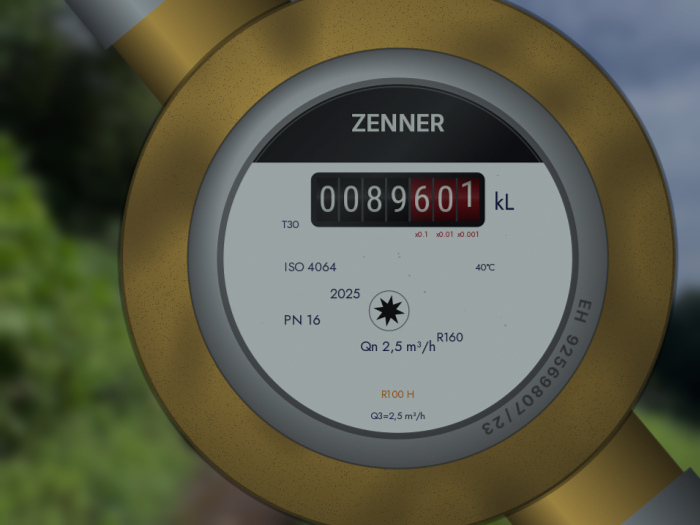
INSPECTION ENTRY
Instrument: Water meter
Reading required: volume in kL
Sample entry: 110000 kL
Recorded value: 89.601 kL
